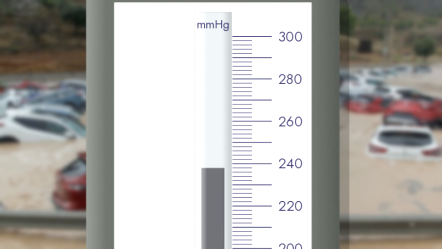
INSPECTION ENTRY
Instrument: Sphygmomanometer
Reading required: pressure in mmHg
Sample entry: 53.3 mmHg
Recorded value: 238 mmHg
